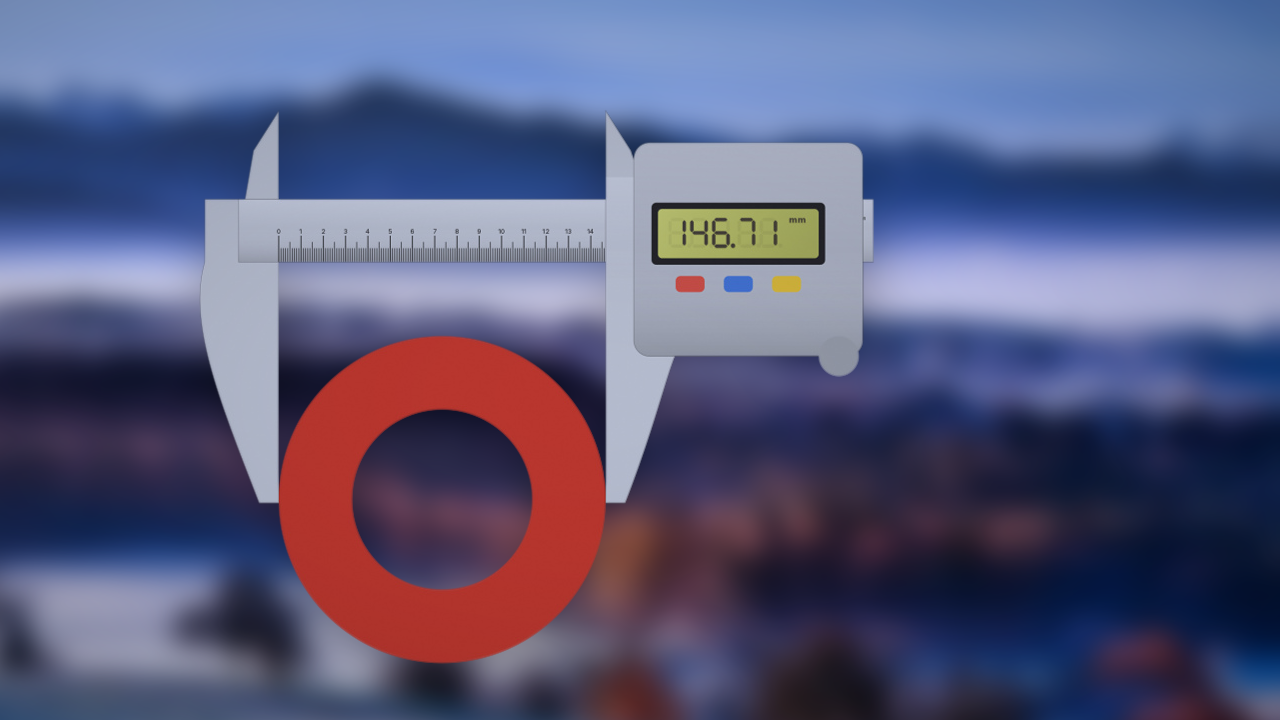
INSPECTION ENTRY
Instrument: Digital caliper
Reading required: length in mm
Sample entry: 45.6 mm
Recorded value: 146.71 mm
